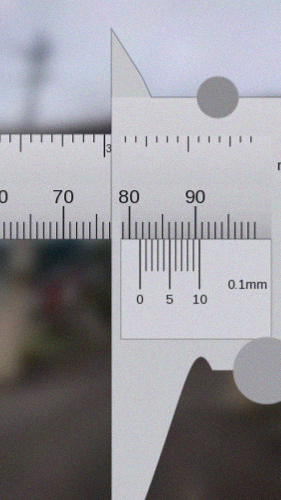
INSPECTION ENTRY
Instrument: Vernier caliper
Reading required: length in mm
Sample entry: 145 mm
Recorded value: 81.6 mm
